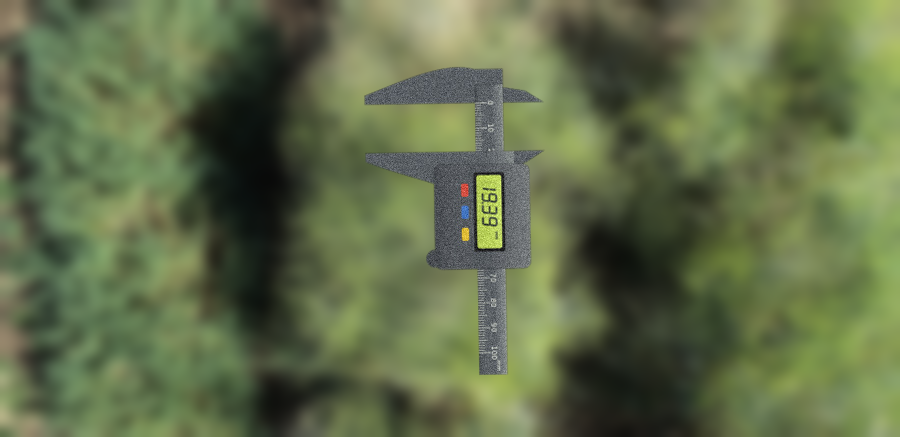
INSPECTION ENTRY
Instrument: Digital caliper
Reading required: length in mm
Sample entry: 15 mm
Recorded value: 19.39 mm
